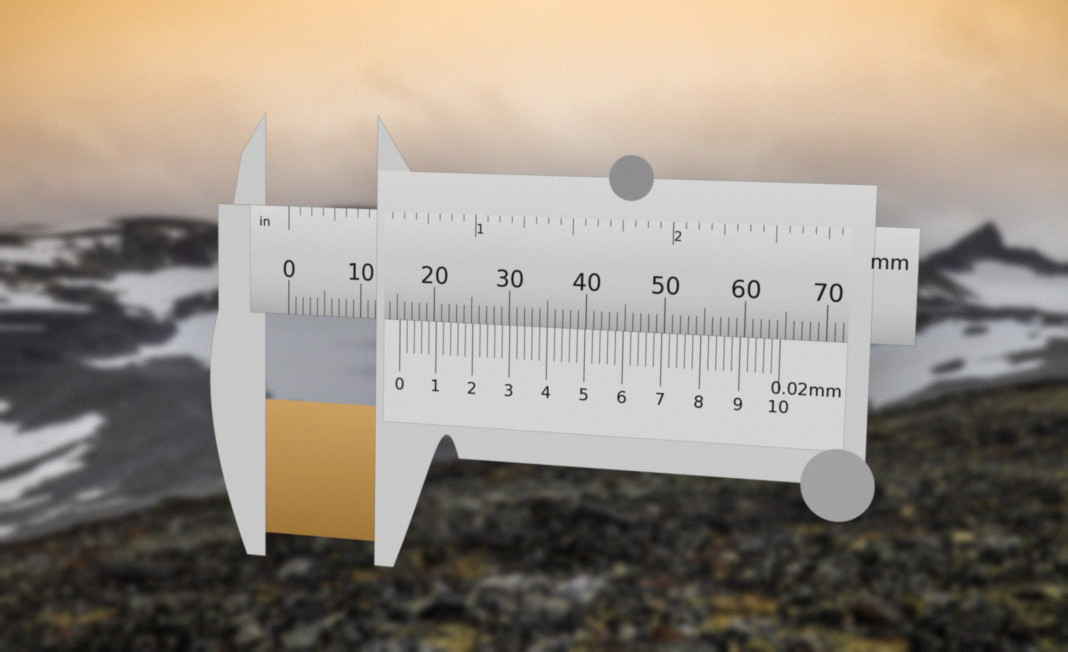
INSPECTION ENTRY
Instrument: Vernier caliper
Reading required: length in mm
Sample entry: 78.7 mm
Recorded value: 15.4 mm
